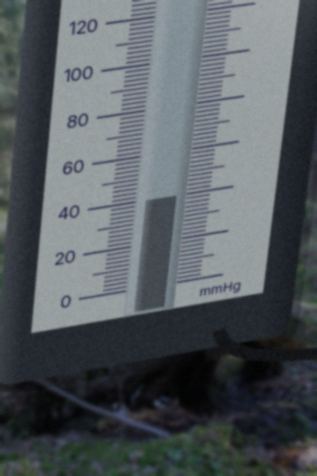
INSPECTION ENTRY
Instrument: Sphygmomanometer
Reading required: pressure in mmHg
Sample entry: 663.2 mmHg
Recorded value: 40 mmHg
